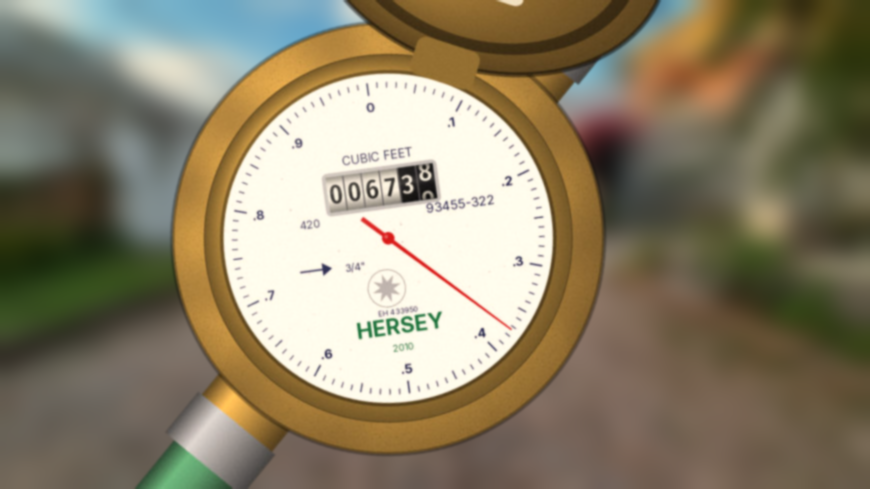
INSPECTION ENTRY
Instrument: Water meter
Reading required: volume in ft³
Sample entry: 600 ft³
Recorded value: 6738.37 ft³
